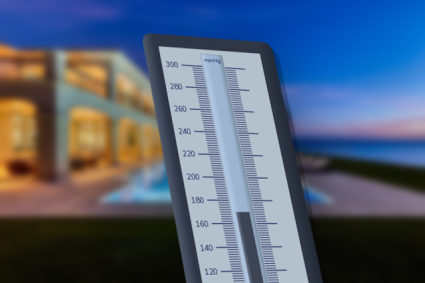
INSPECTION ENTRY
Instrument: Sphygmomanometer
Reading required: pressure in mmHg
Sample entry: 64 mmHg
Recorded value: 170 mmHg
